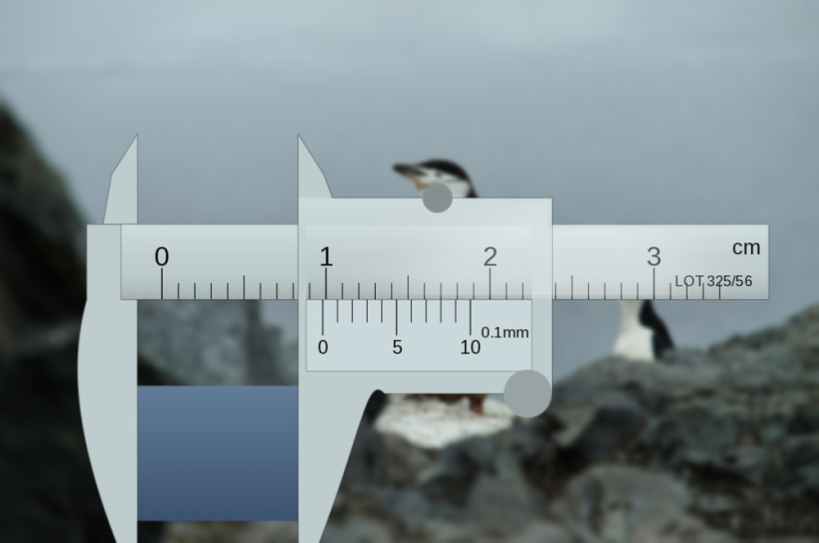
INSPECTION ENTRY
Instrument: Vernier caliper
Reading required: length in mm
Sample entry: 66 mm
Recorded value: 9.8 mm
